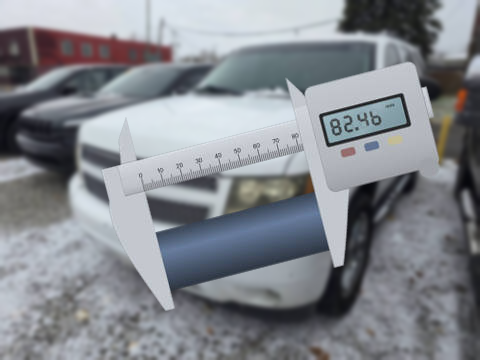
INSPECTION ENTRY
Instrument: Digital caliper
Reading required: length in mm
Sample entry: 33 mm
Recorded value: 82.46 mm
